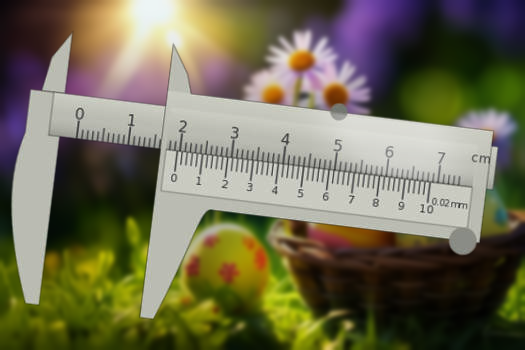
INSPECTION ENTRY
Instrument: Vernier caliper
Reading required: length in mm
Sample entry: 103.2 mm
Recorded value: 19.5 mm
